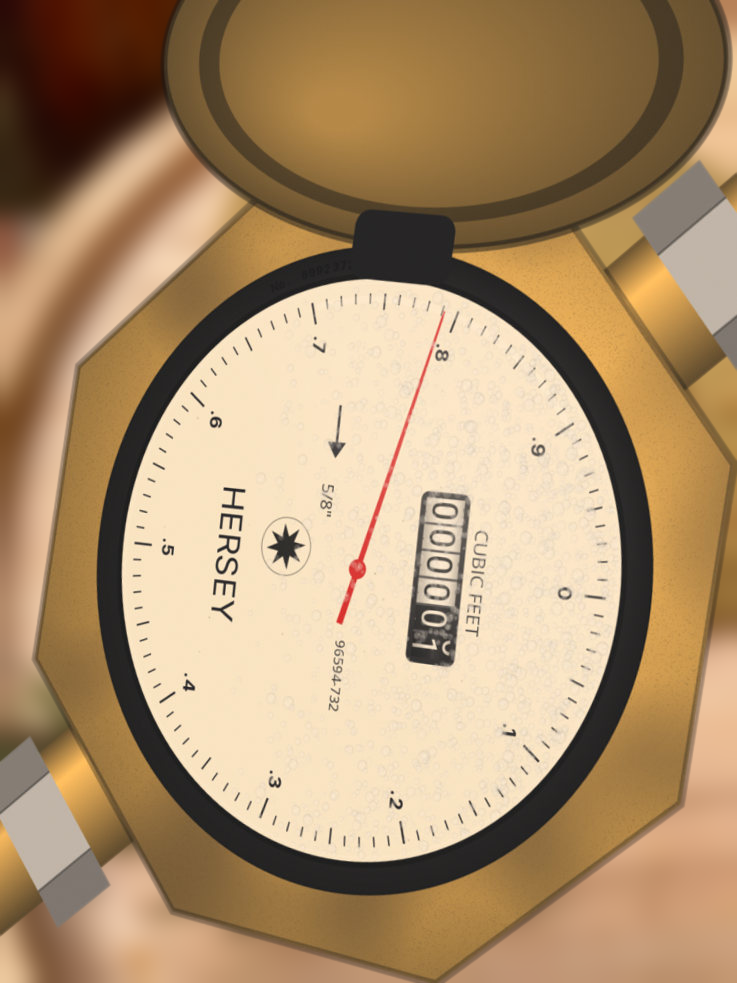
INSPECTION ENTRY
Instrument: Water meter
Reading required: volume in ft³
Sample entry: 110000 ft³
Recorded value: 0.79 ft³
